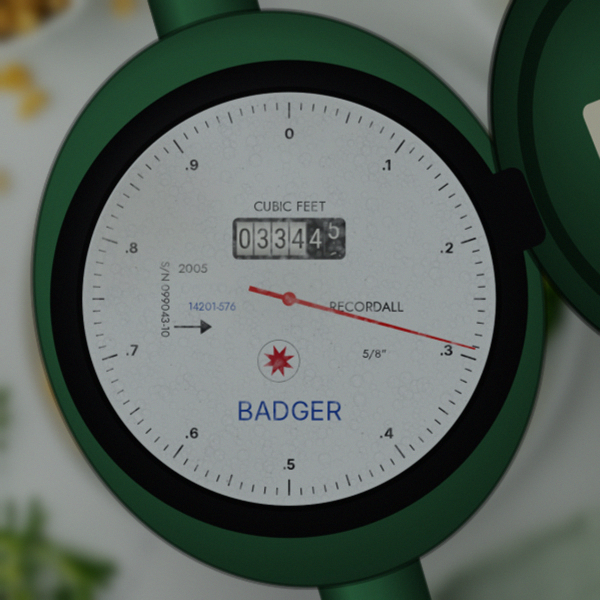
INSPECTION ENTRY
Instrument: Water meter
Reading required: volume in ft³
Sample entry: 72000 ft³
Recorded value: 33445.29 ft³
